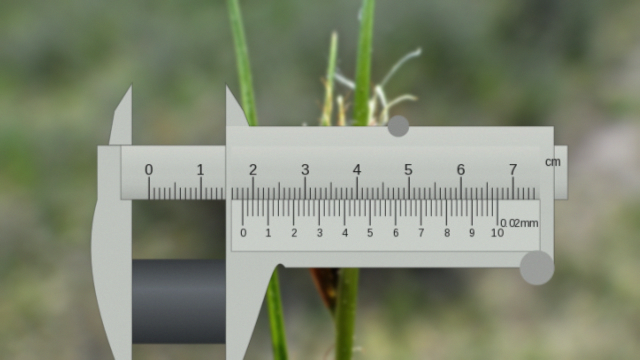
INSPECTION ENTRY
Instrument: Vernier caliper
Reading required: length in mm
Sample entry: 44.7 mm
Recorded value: 18.0 mm
